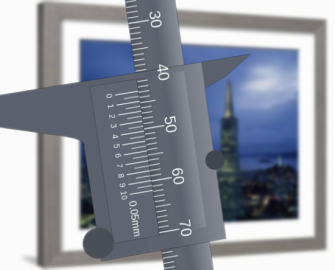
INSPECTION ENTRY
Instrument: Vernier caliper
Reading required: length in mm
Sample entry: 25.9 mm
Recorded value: 42.8 mm
